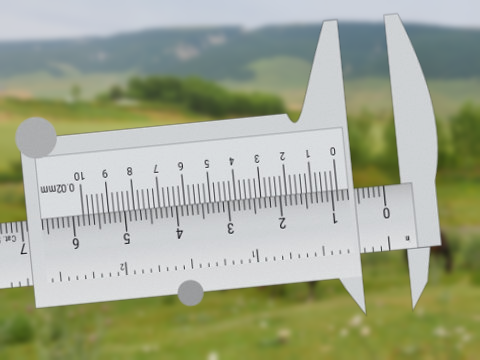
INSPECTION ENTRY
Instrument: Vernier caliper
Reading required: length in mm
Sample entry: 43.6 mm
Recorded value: 9.0 mm
